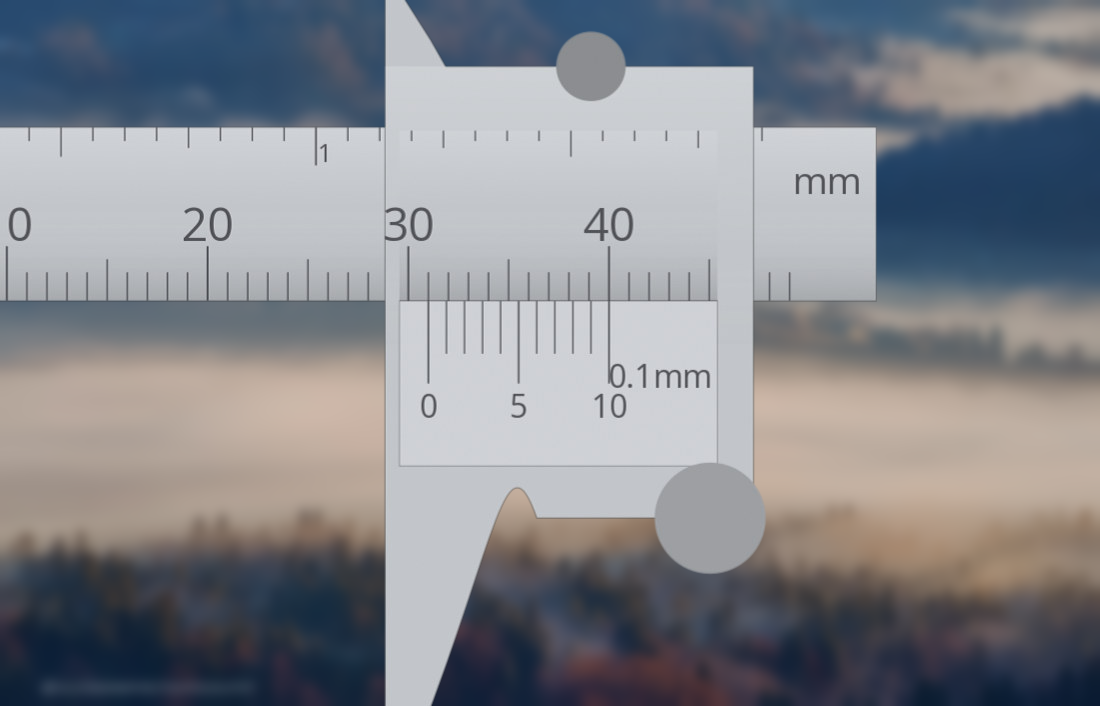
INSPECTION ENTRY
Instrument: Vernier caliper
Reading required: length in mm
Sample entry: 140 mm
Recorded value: 31.0 mm
